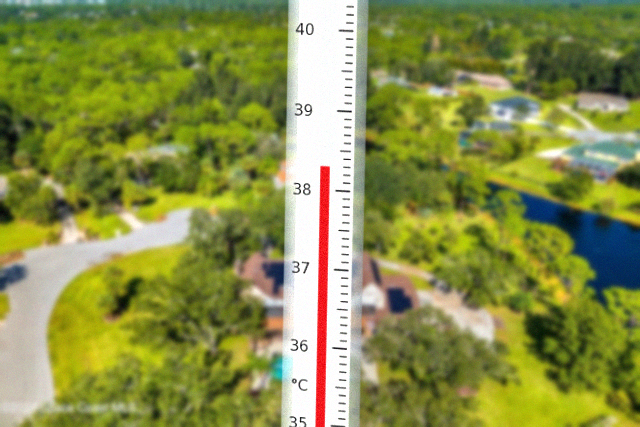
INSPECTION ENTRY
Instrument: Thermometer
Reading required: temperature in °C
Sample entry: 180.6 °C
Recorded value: 38.3 °C
